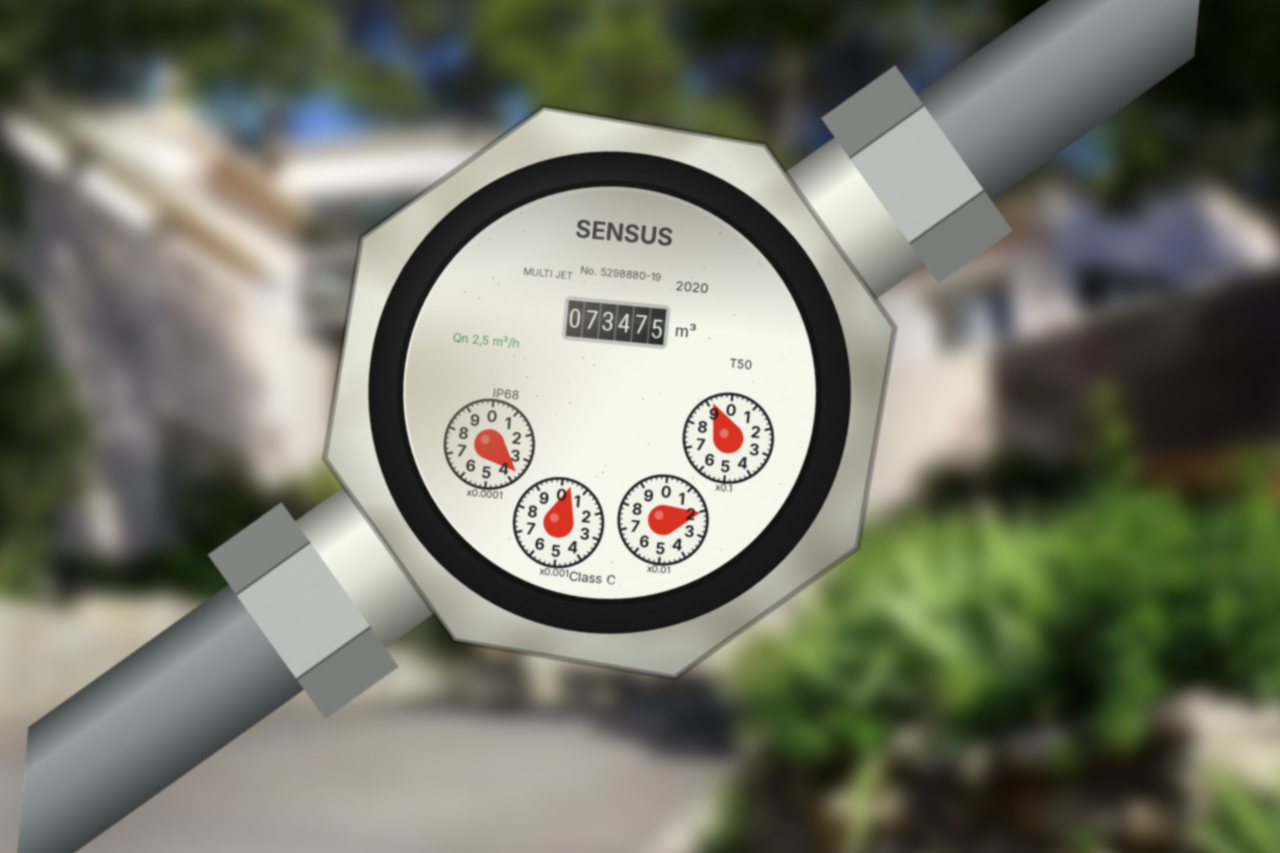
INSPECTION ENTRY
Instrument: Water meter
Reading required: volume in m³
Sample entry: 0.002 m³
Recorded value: 73474.9203 m³
